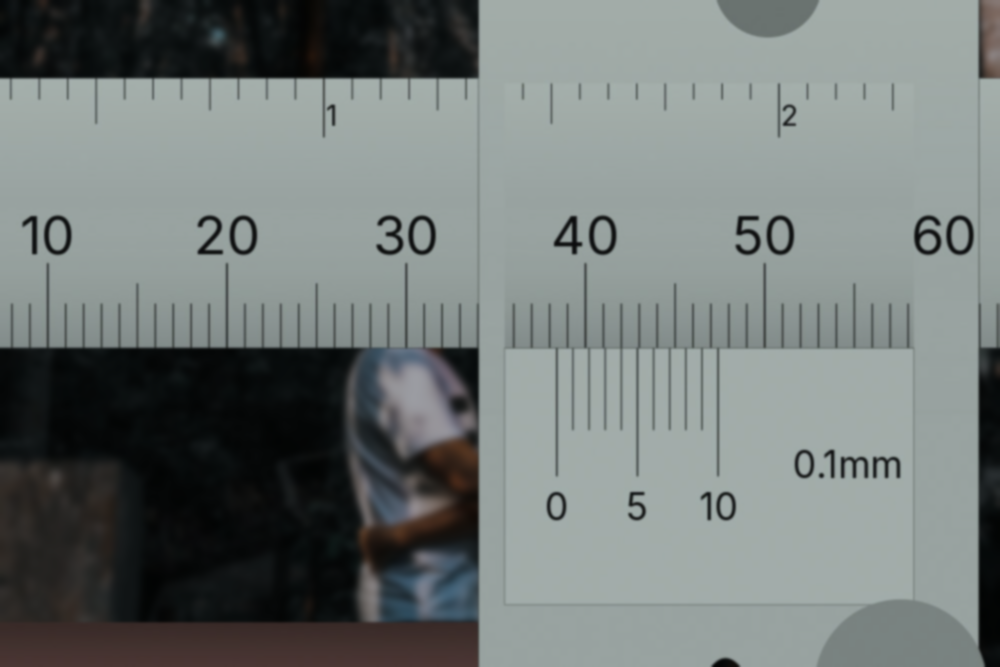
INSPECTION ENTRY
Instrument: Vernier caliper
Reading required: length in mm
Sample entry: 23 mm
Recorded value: 38.4 mm
